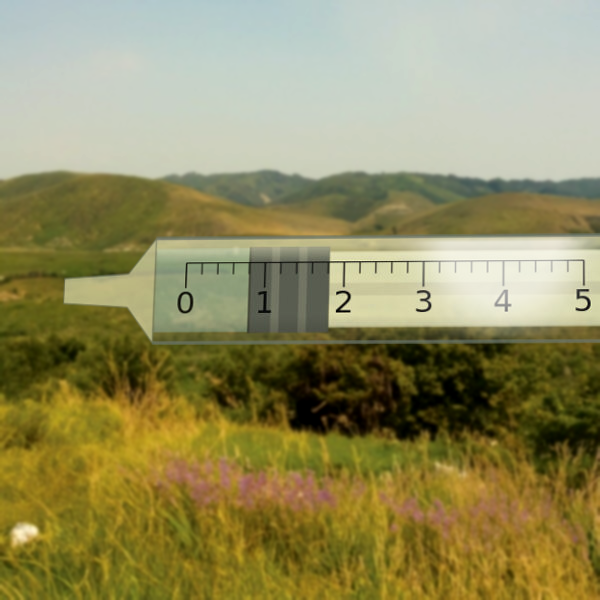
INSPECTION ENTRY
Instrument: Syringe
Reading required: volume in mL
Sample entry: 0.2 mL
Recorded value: 0.8 mL
